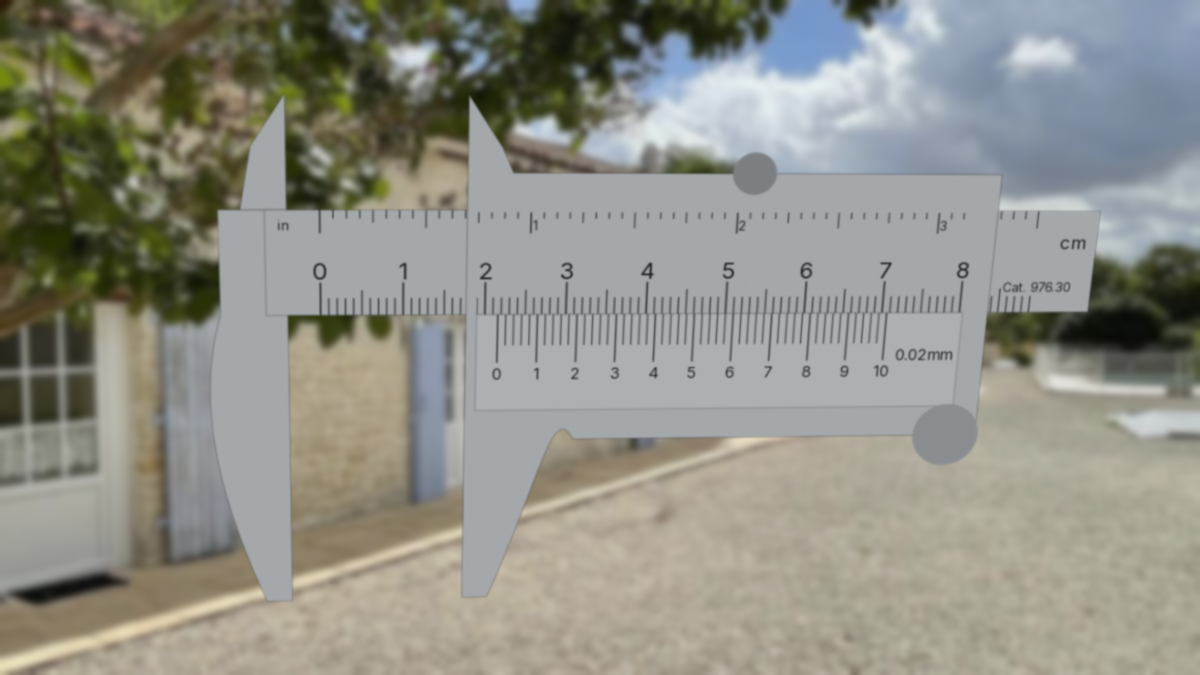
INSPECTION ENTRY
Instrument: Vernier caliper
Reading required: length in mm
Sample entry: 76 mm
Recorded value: 21.6 mm
